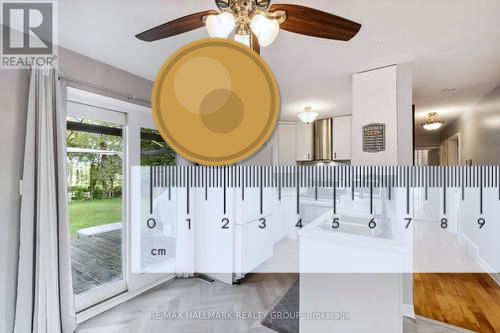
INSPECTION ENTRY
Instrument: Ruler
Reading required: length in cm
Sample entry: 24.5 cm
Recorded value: 3.5 cm
